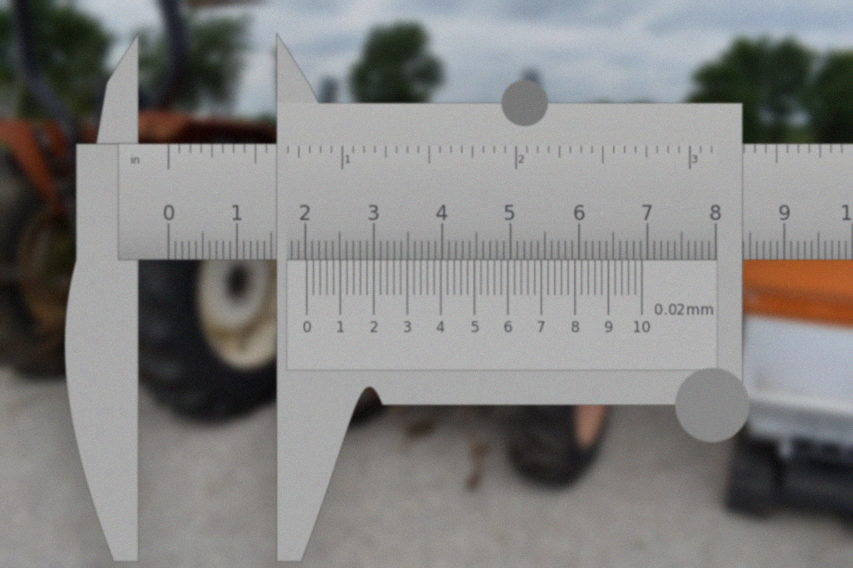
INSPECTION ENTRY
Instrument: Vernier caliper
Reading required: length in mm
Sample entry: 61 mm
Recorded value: 20.2 mm
